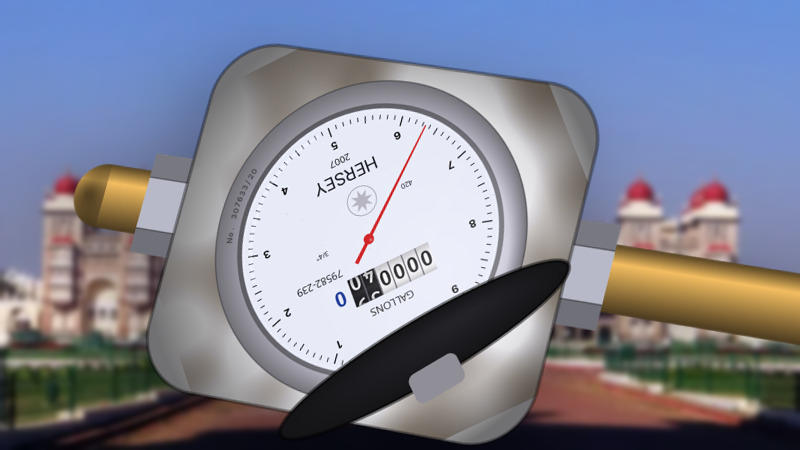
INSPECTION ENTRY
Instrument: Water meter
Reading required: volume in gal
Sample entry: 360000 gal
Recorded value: 396.3 gal
